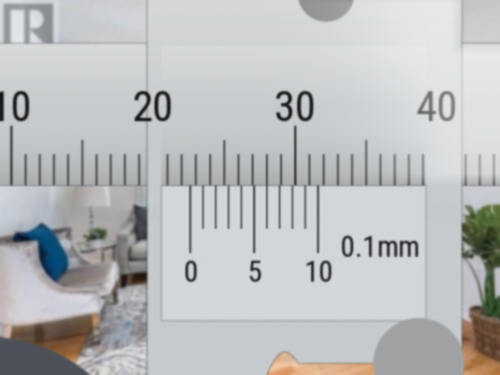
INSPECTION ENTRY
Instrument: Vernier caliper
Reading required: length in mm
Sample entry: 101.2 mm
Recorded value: 22.6 mm
